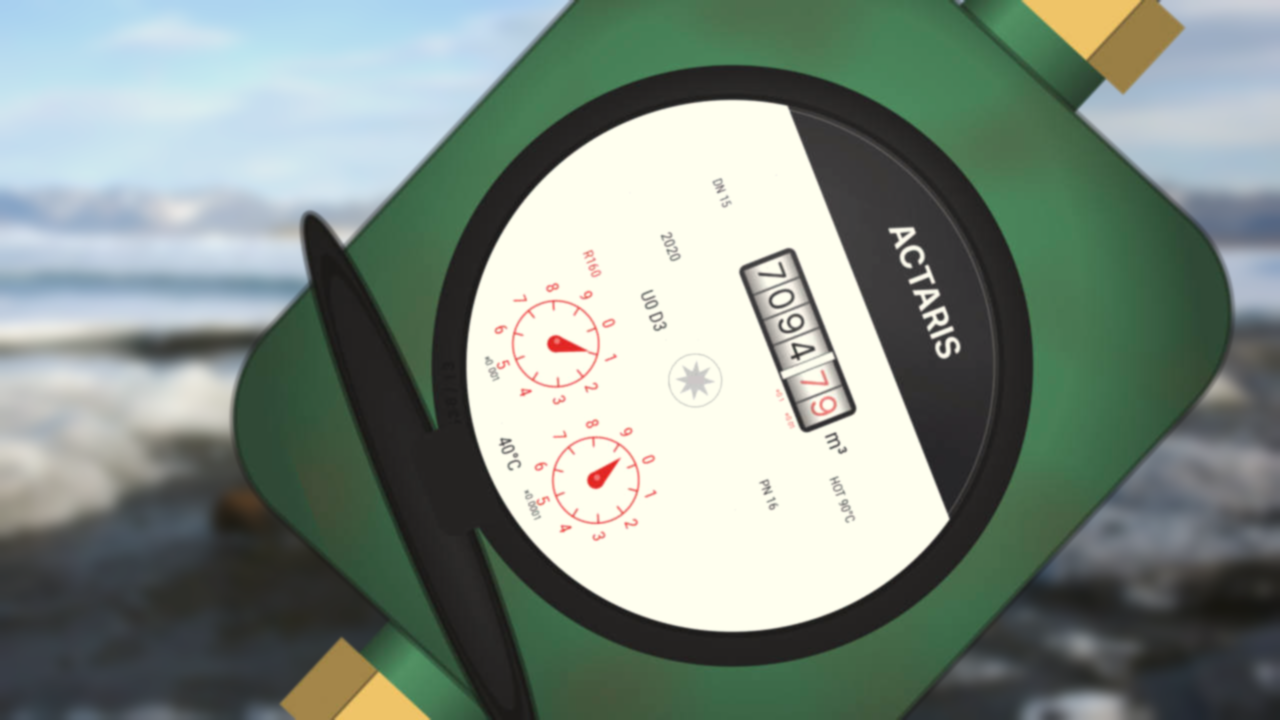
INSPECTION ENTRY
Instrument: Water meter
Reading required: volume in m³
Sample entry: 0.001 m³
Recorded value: 7094.7909 m³
